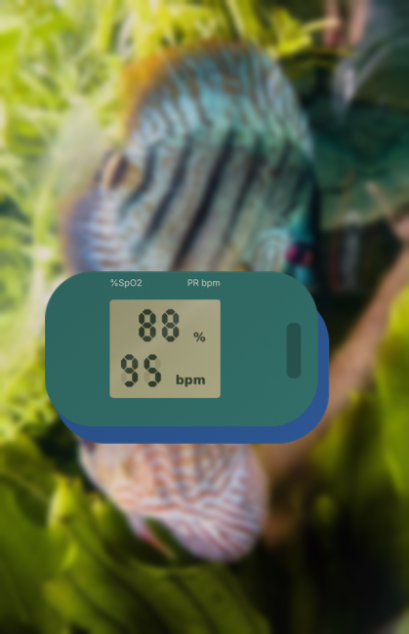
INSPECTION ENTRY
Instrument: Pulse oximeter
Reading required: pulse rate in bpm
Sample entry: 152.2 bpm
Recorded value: 95 bpm
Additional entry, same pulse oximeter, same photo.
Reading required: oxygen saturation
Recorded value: 88 %
